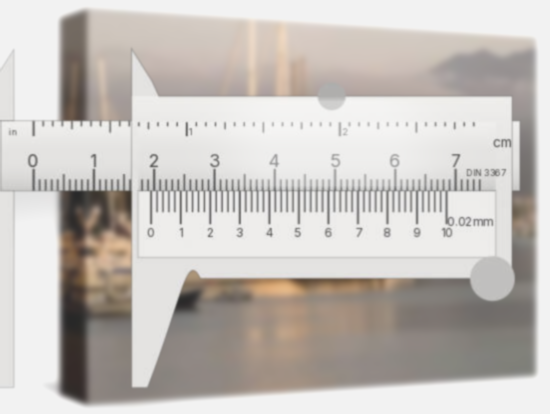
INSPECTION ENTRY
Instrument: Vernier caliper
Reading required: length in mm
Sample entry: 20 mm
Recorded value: 19.5 mm
